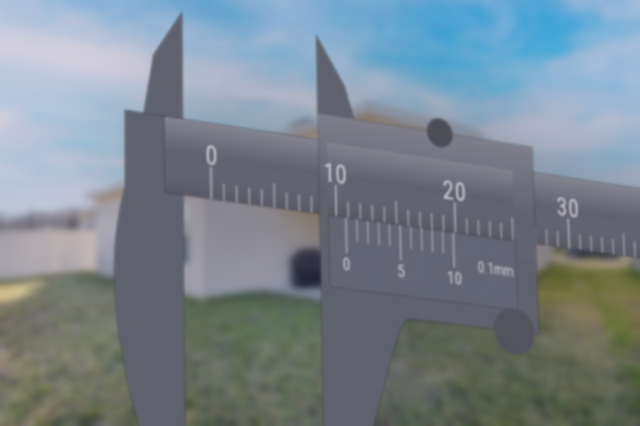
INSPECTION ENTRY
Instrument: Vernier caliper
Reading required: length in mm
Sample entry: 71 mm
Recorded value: 10.8 mm
